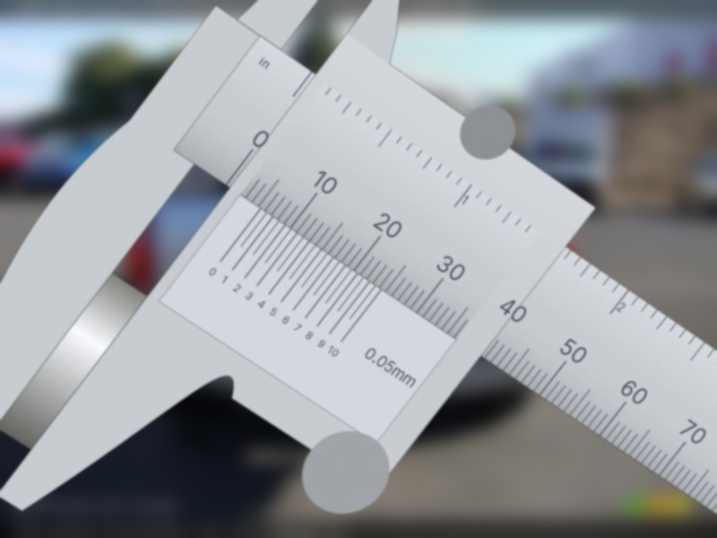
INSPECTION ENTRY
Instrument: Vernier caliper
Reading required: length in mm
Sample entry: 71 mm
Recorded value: 5.4 mm
